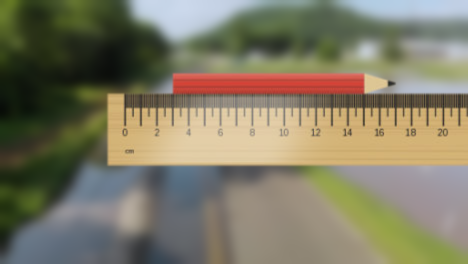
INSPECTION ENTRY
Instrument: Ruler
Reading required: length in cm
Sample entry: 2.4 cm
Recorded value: 14 cm
